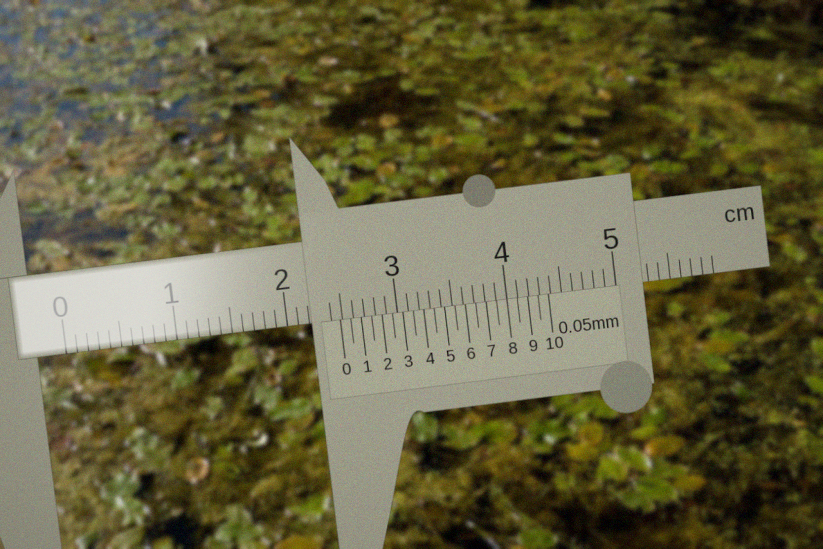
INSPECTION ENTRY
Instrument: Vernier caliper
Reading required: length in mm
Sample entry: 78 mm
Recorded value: 24.8 mm
